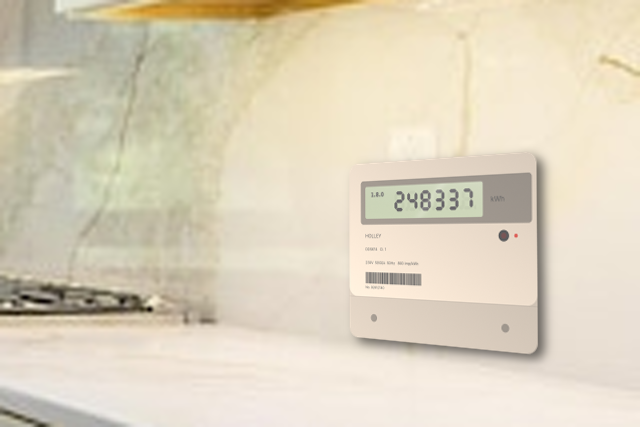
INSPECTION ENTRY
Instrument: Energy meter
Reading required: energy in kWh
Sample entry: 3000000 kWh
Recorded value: 248337 kWh
